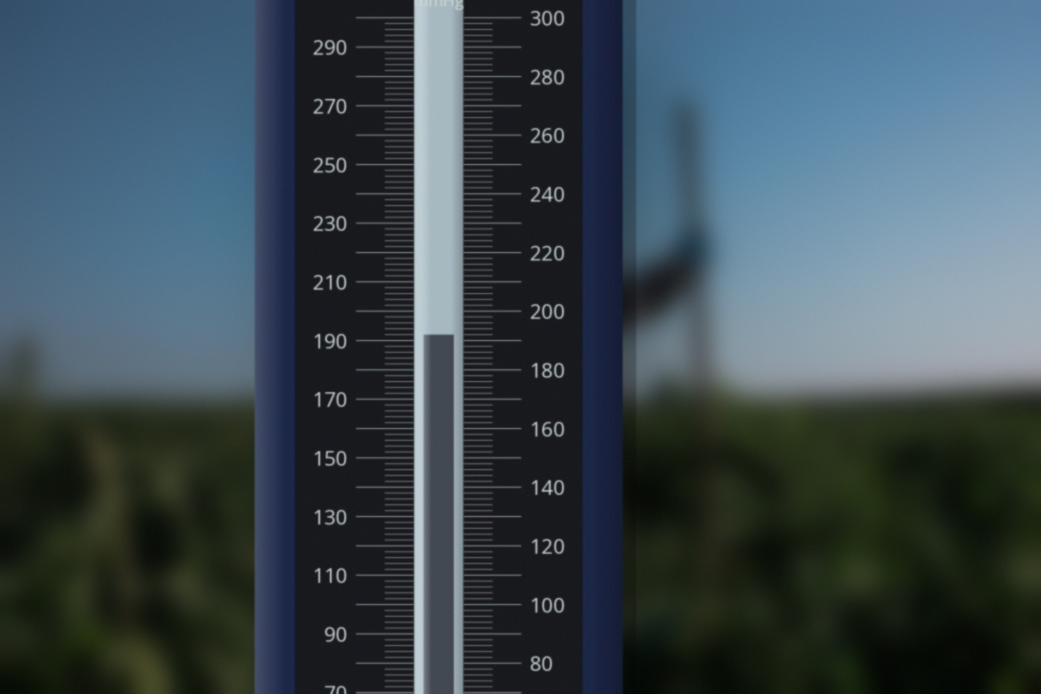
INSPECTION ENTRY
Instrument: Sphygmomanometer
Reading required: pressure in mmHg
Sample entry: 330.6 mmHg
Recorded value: 192 mmHg
